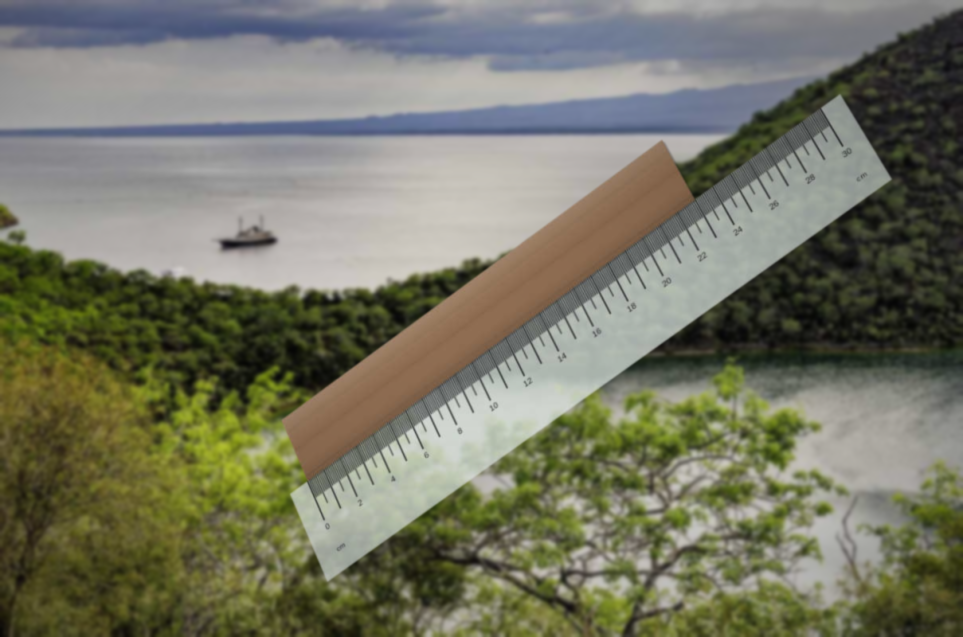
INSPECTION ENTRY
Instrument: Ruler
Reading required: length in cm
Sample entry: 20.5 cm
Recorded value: 23 cm
